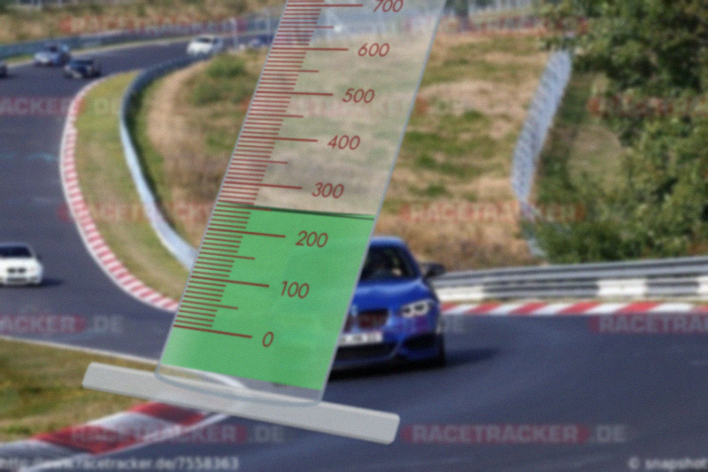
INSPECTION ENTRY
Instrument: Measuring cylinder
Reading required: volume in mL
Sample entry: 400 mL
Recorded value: 250 mL
